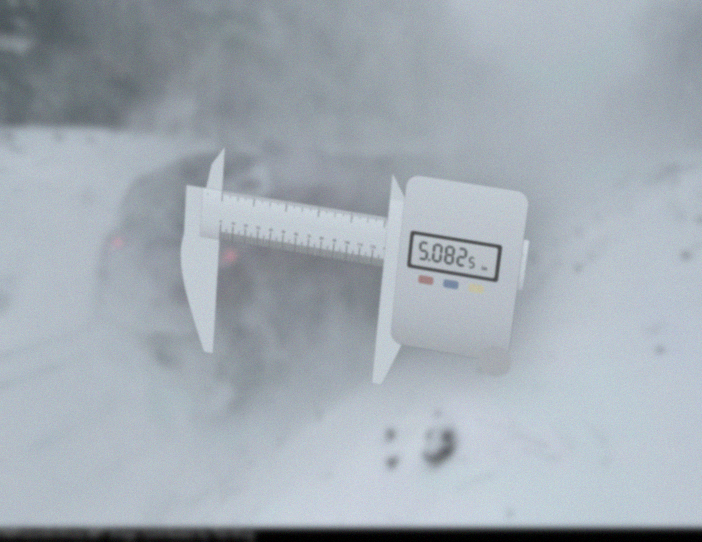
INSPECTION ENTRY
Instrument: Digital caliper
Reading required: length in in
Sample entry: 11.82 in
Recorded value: 5.0825 in
